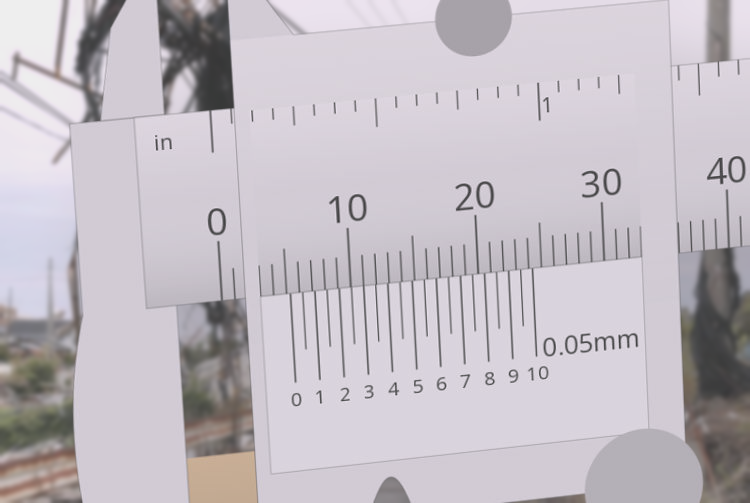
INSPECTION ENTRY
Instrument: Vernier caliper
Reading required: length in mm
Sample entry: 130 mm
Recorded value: 5.3 mm
